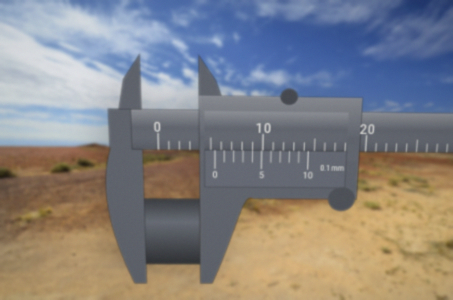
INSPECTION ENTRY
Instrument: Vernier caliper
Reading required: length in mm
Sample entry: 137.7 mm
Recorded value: 5.4 mm
